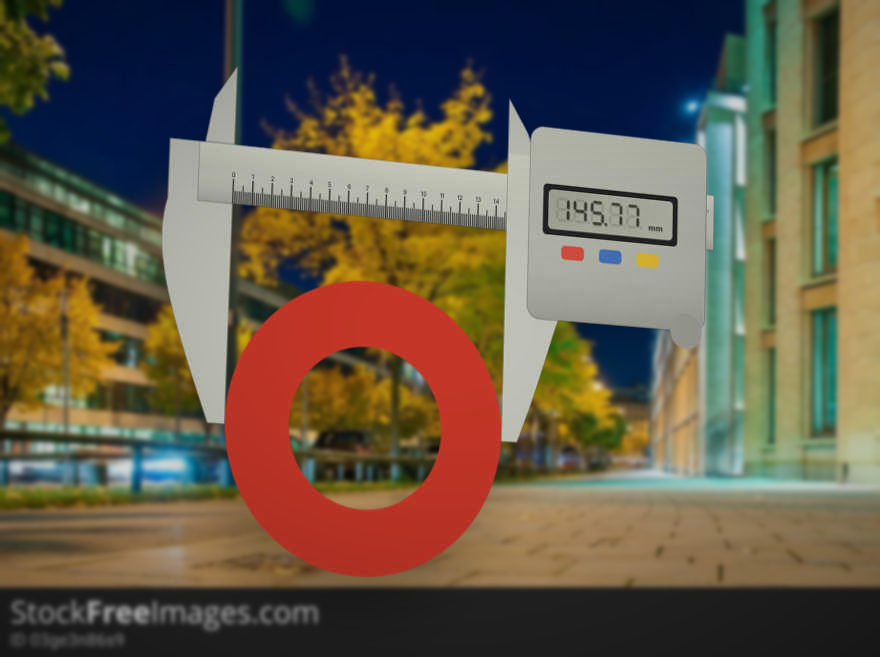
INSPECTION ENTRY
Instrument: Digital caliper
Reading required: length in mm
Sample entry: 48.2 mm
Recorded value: 145.77 mm
